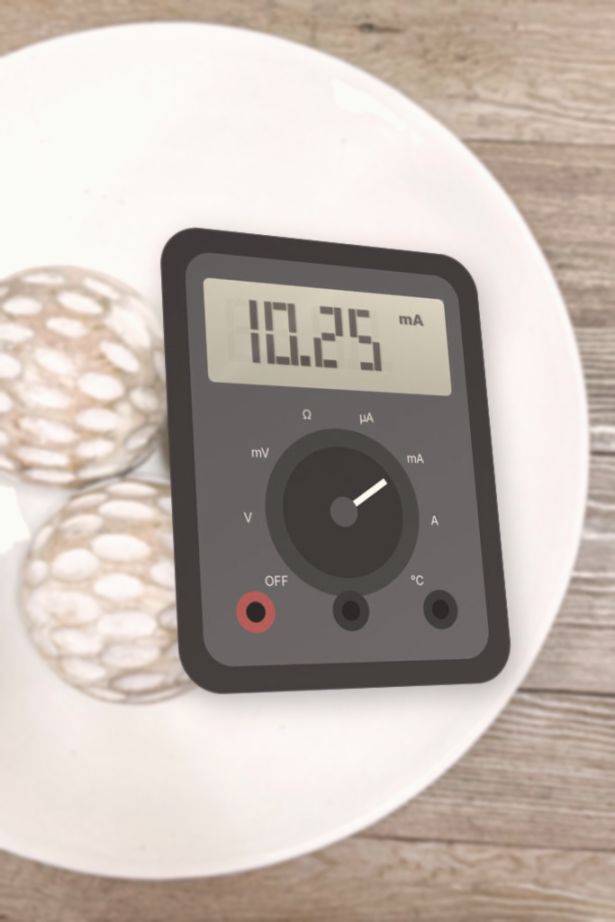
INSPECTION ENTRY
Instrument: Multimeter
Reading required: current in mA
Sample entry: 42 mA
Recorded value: 10.25 mA
